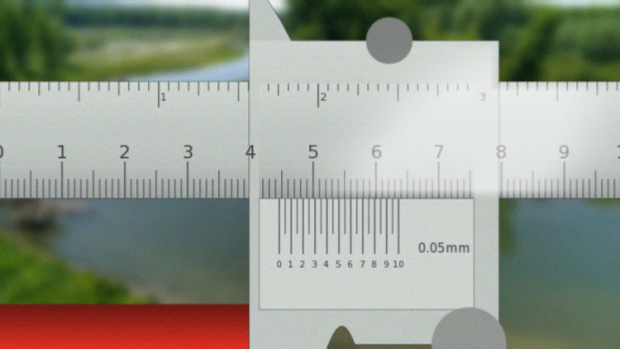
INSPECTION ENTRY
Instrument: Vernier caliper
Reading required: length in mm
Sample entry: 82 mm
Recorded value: 44.6 mm
